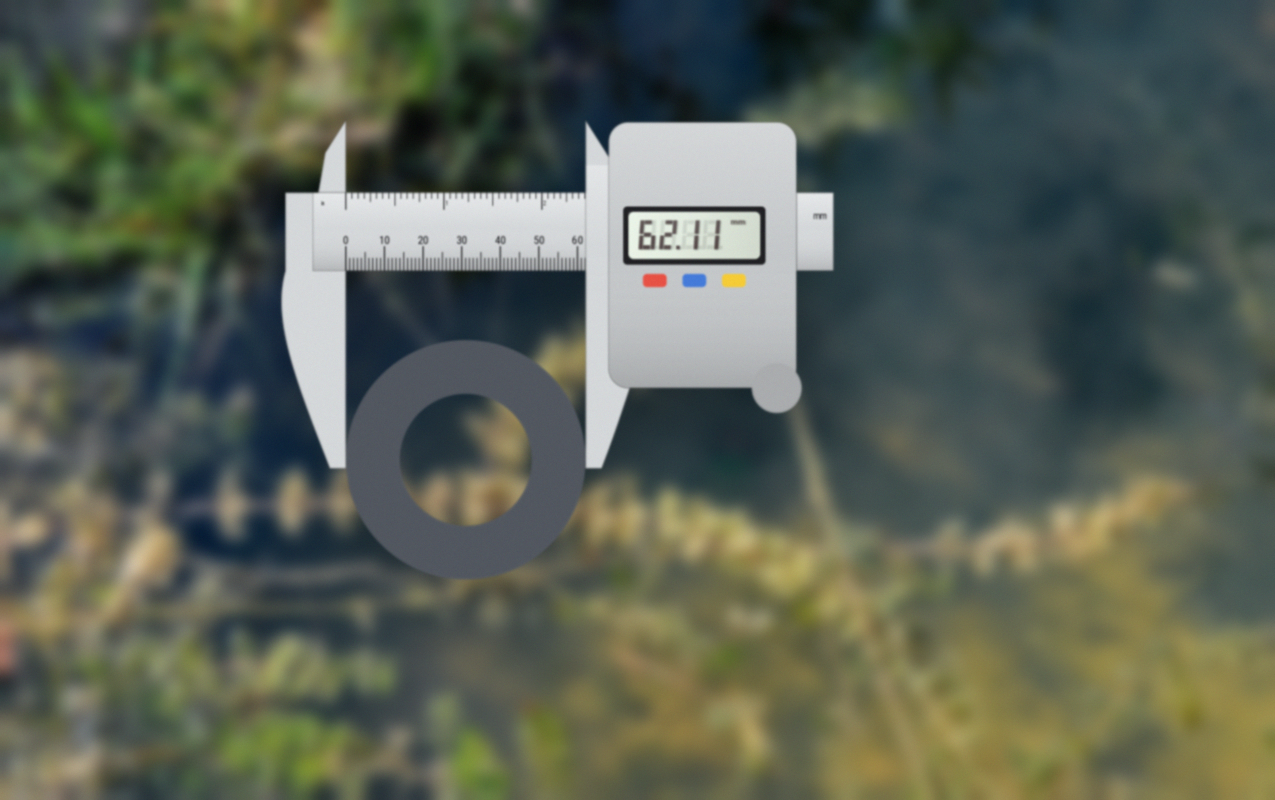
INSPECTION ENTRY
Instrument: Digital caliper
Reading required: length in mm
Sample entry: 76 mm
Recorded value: 62.11 mm
